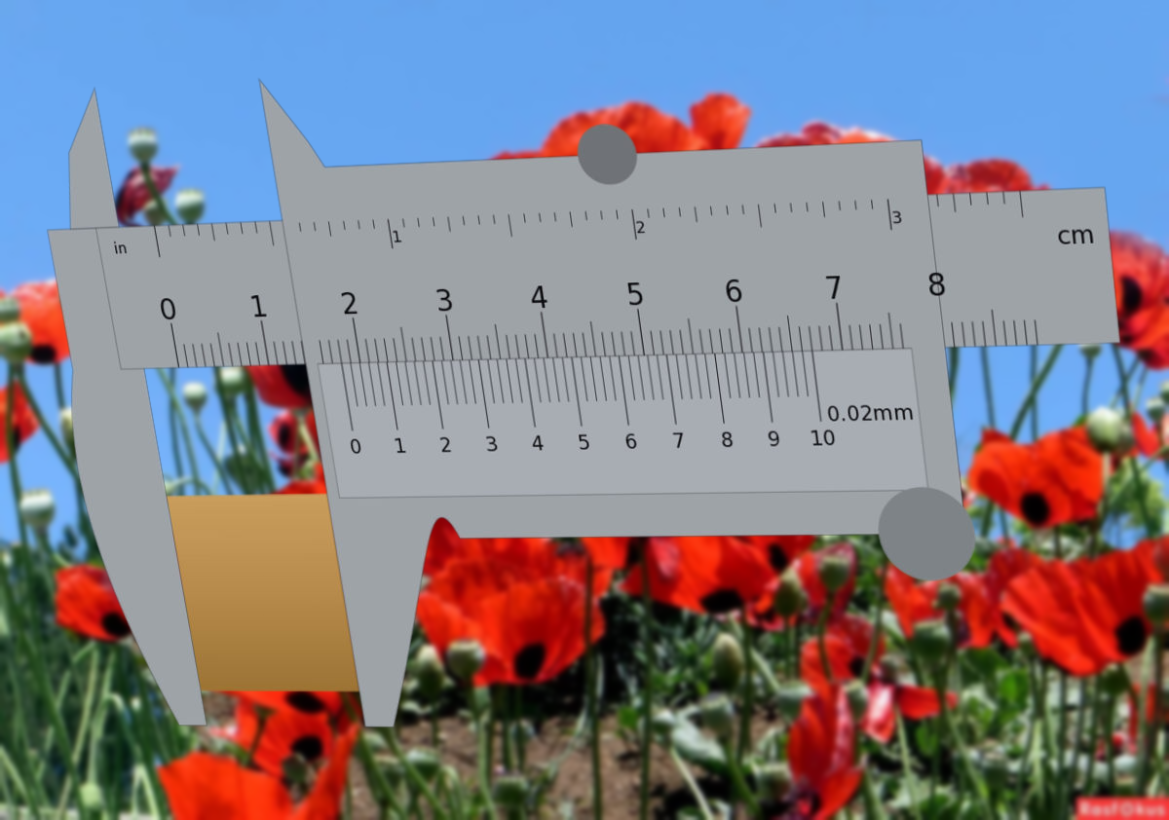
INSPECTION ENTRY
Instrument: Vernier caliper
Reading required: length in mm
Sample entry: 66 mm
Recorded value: 18.0 mm
